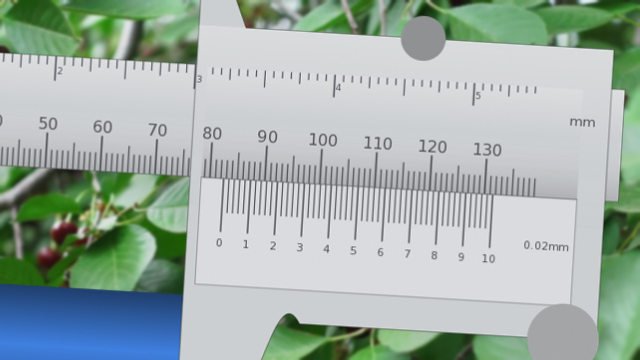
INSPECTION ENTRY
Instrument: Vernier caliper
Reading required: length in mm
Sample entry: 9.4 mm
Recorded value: 82.5 mm
